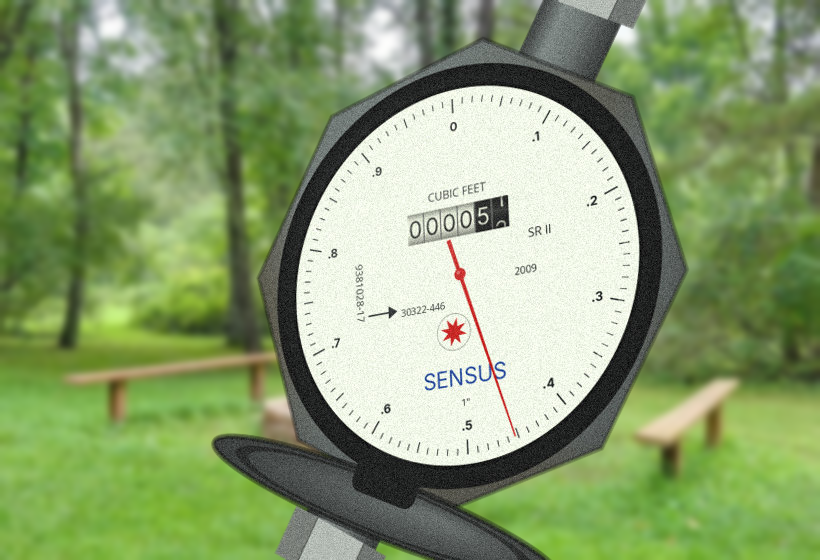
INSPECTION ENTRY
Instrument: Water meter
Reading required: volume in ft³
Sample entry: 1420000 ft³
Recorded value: 51.45 ft³
